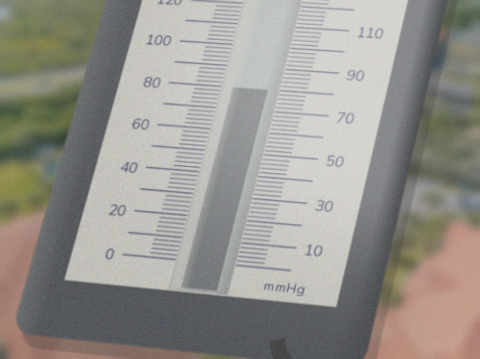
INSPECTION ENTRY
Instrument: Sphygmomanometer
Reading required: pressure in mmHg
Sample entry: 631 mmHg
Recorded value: 80 mmHg
